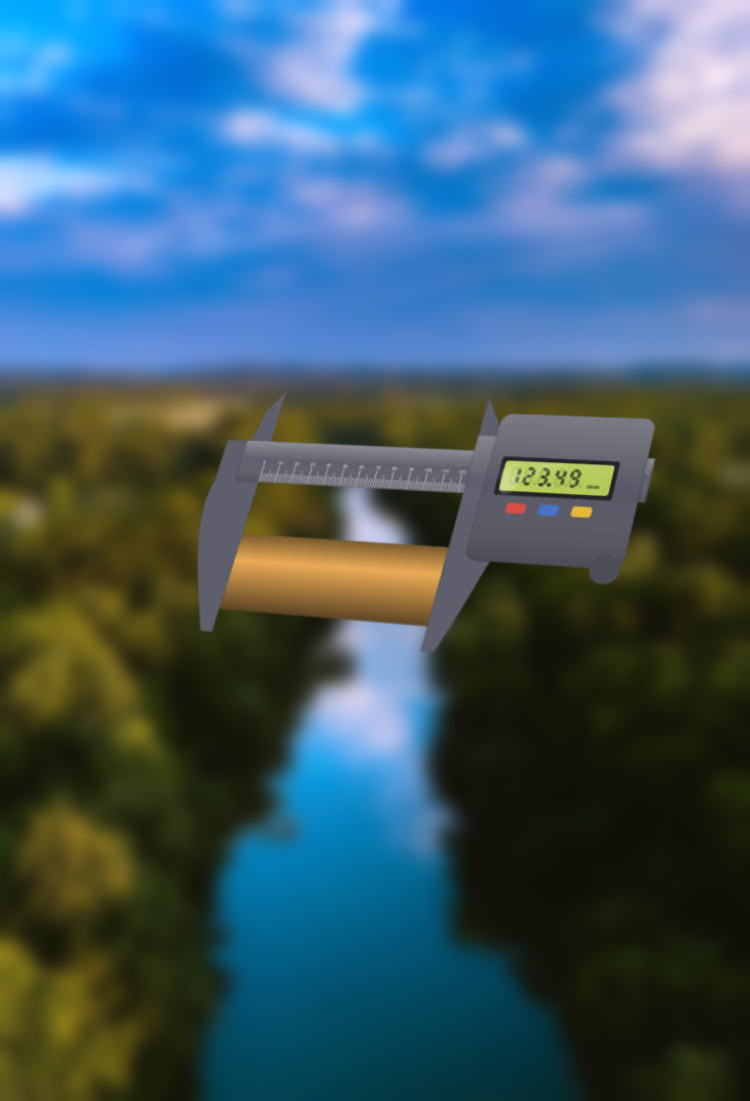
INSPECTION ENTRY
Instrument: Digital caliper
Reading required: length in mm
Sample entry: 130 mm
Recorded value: 123.49 mm
